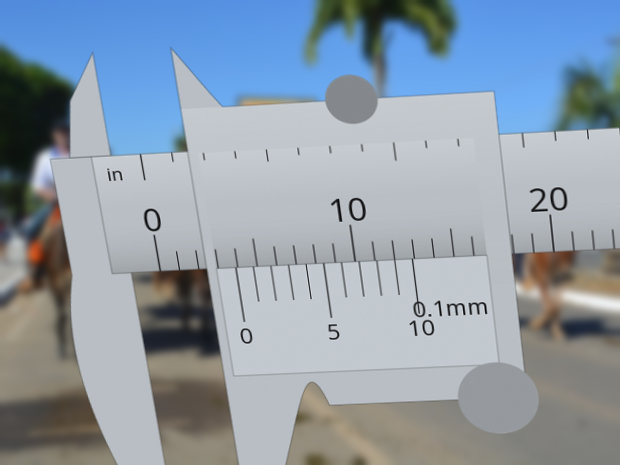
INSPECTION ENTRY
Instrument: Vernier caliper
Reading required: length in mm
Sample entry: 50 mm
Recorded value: 3.9 mm
